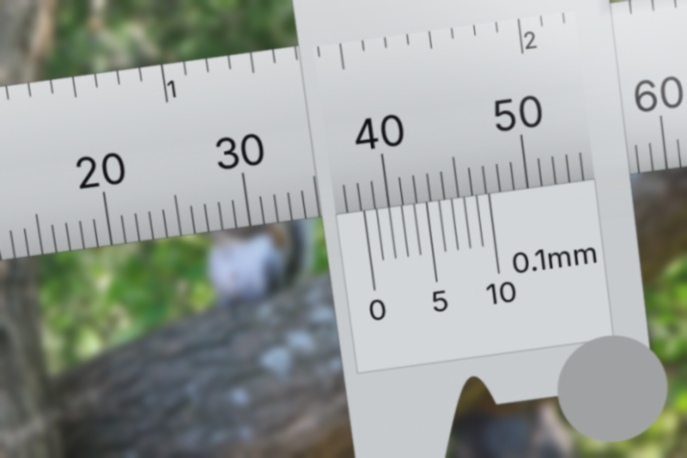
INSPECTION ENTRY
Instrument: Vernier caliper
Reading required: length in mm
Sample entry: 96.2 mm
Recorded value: 38.2 mm
